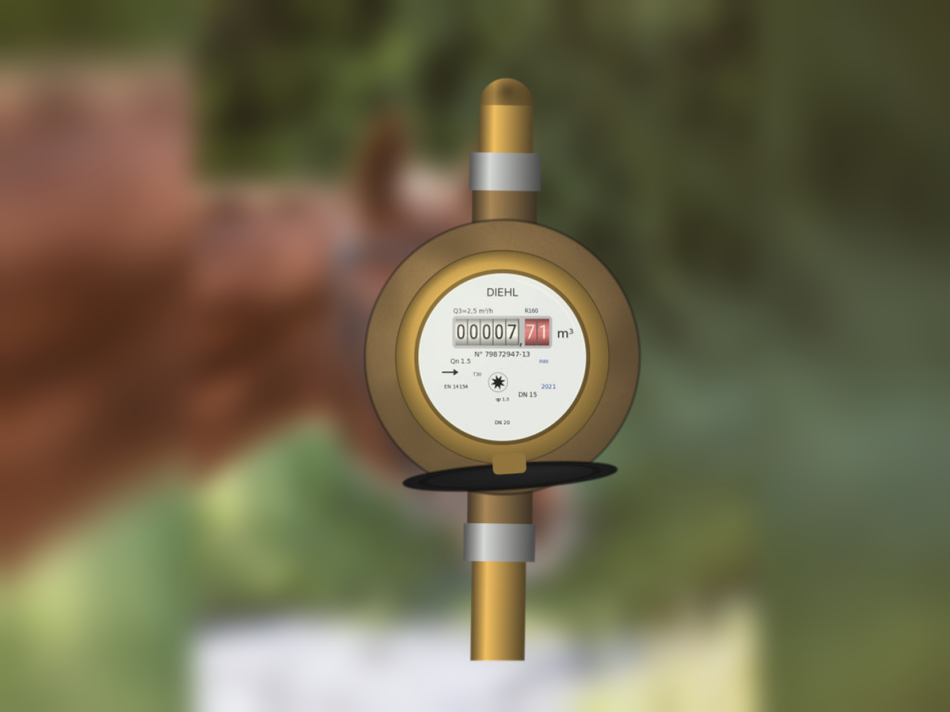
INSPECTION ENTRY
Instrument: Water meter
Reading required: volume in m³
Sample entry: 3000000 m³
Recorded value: 7.71 m³
